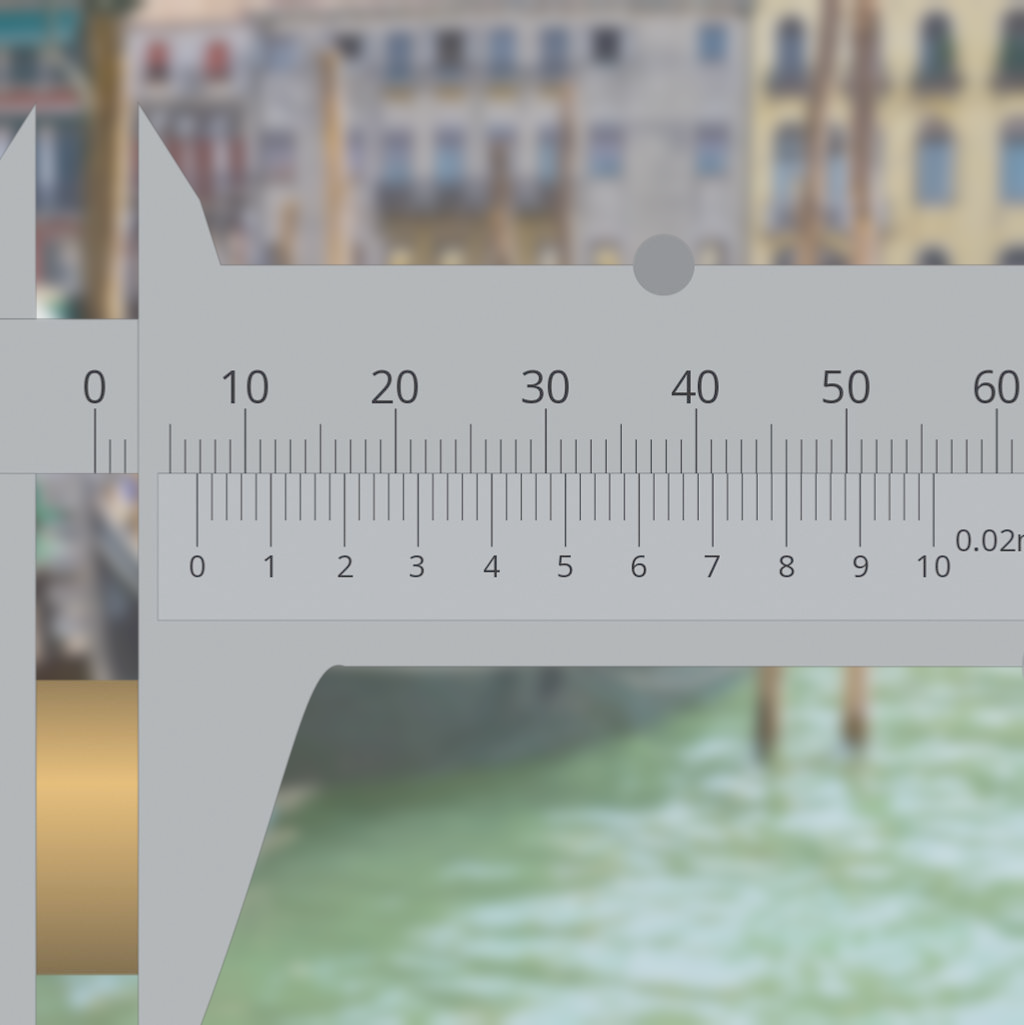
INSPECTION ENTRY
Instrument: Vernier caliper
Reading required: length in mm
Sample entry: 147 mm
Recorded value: 6.8 mm
